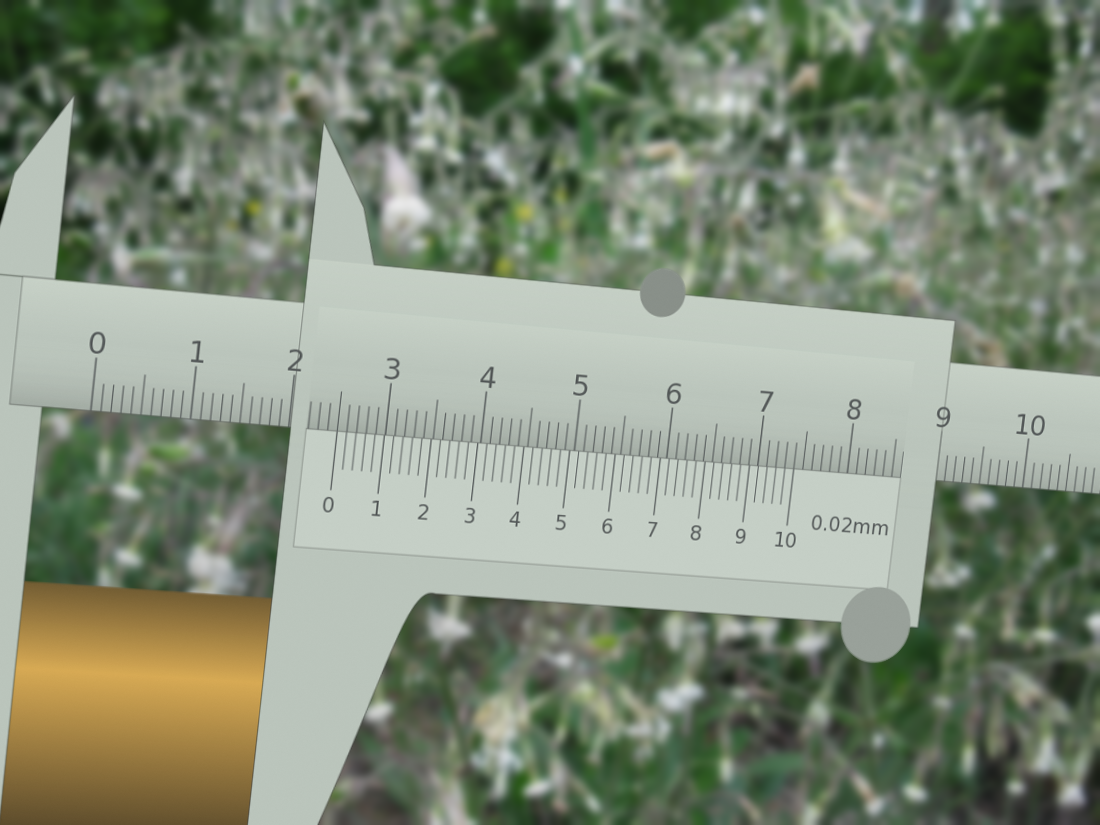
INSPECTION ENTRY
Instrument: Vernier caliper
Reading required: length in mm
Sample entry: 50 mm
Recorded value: 25.0 mm
